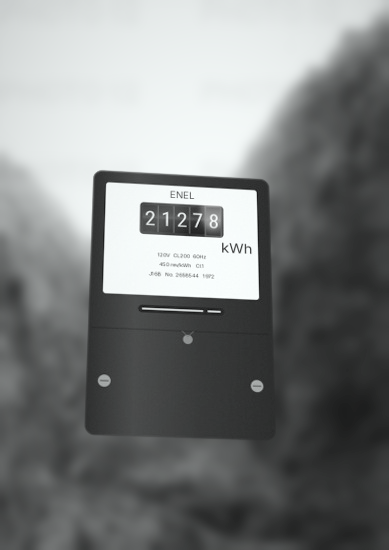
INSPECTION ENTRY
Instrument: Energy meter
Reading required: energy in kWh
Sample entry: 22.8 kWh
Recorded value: 2127.8 kWh
